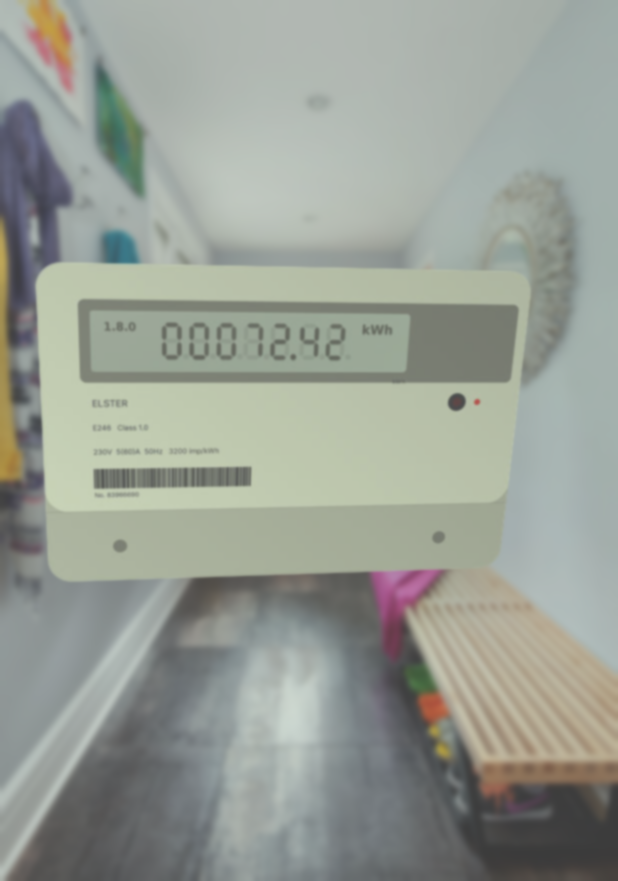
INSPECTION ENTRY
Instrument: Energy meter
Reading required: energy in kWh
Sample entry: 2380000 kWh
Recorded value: 72.42 kWh
